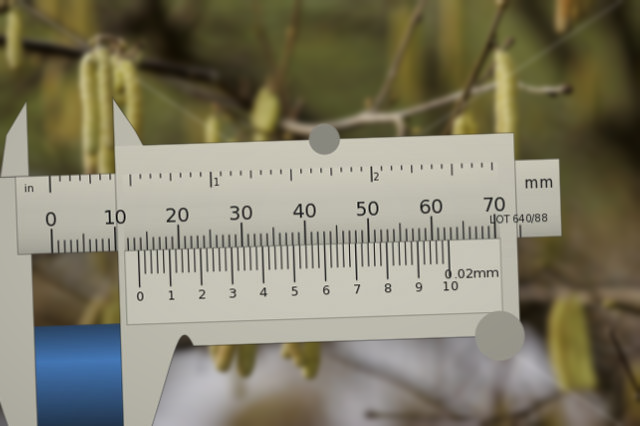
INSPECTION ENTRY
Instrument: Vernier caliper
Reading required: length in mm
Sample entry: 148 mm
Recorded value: 13.6 mm
